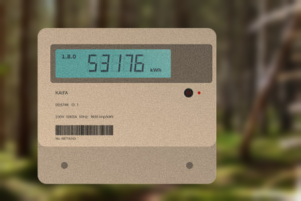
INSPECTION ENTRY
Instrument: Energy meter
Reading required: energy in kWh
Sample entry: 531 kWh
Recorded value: 53176 kWh
